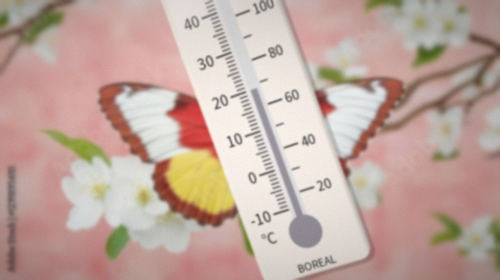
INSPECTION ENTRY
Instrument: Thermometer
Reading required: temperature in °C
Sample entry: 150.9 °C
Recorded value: 20 °C
